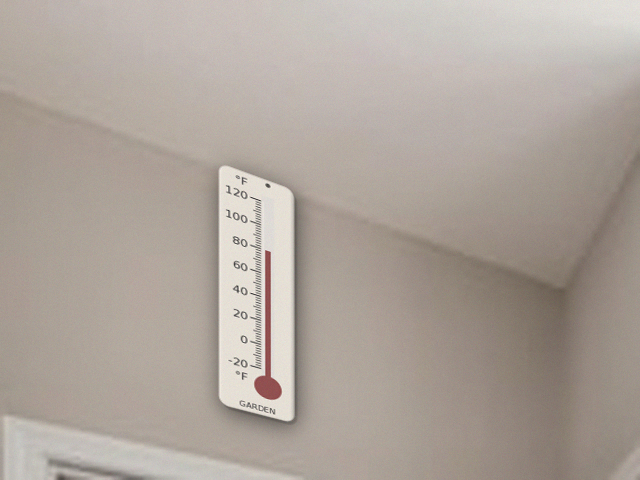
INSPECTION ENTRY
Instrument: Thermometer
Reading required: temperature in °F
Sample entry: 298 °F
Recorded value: 80 °F
